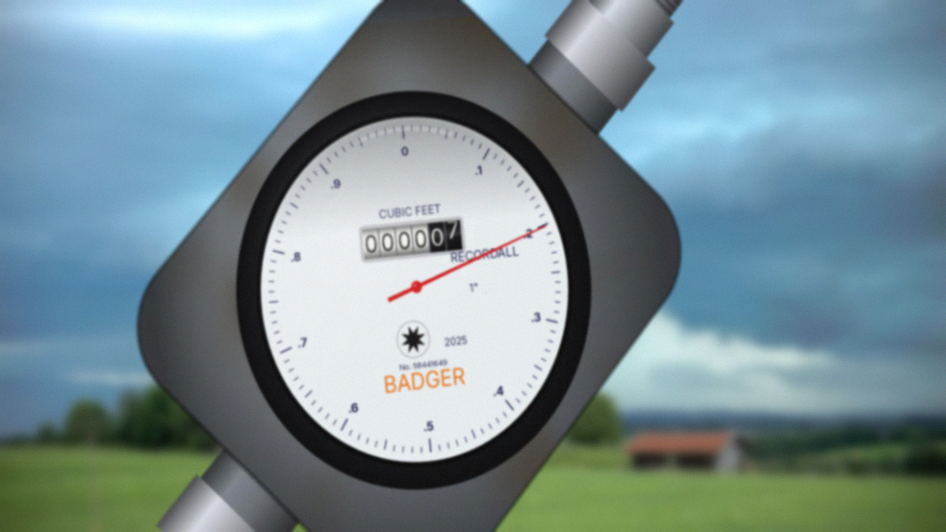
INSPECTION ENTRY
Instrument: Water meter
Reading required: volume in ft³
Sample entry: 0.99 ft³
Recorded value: 7.20 ft³
